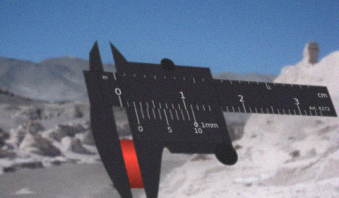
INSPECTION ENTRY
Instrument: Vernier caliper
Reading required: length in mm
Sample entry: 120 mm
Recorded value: 2.0 mm
